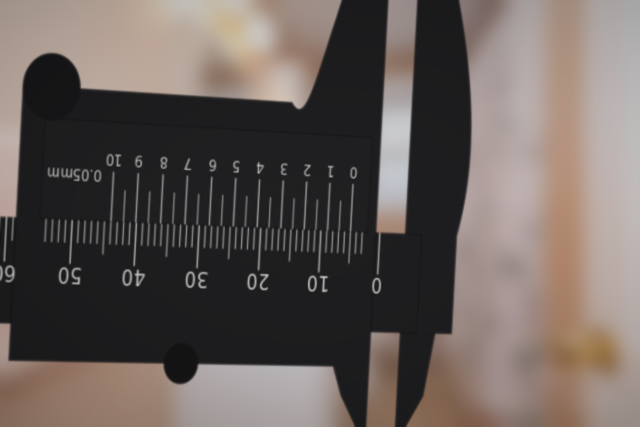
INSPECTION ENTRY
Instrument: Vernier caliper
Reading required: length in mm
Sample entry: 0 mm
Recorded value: 5.0 mm
